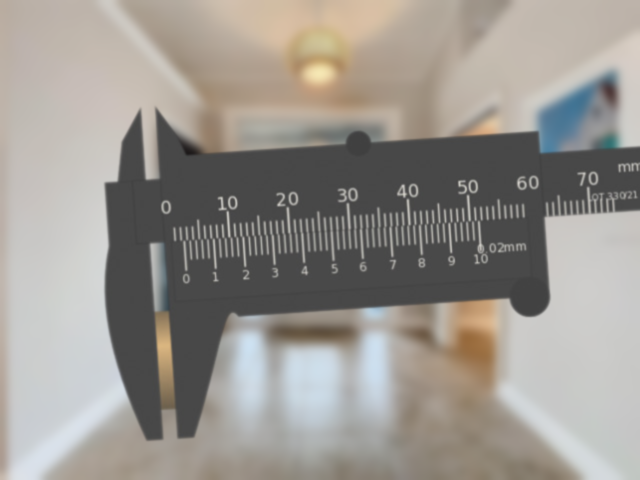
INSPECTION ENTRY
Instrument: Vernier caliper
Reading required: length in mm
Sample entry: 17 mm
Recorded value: 2.5 mm
